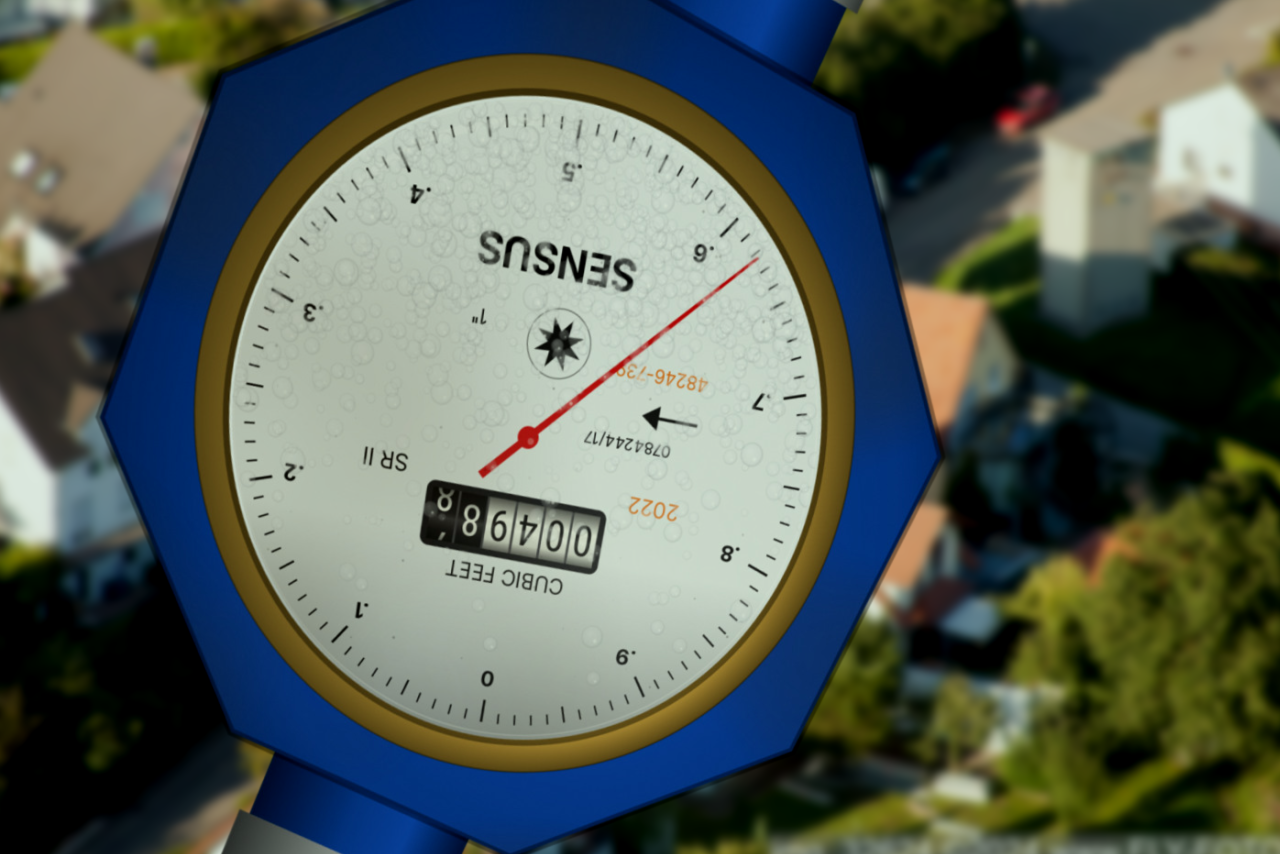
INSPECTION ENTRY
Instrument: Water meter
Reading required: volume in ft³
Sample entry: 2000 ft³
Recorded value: 4987.62 ft³
